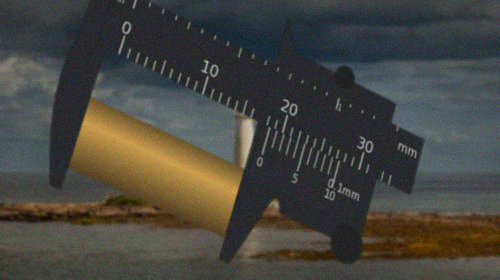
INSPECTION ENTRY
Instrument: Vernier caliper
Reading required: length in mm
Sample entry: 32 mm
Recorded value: 18.4 mm
